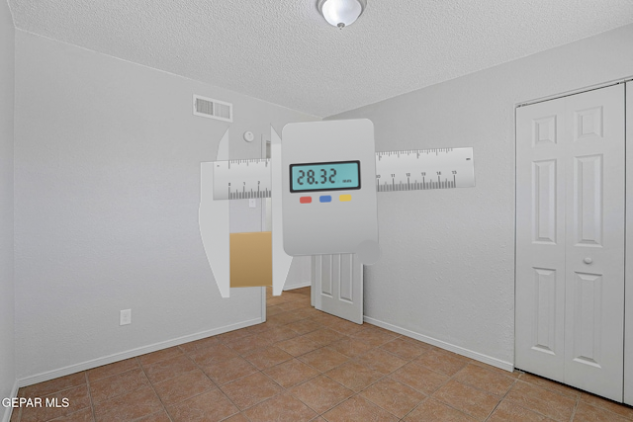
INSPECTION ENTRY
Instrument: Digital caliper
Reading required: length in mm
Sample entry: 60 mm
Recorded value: 28.32 mm
